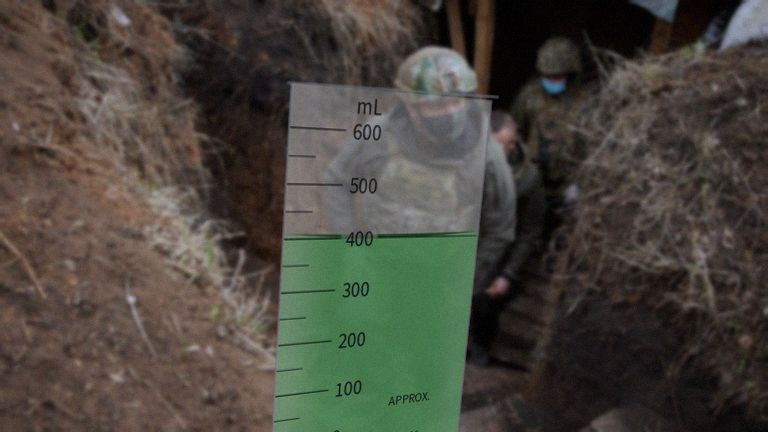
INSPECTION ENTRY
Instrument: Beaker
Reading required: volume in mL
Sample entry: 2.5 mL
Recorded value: 400 mL
